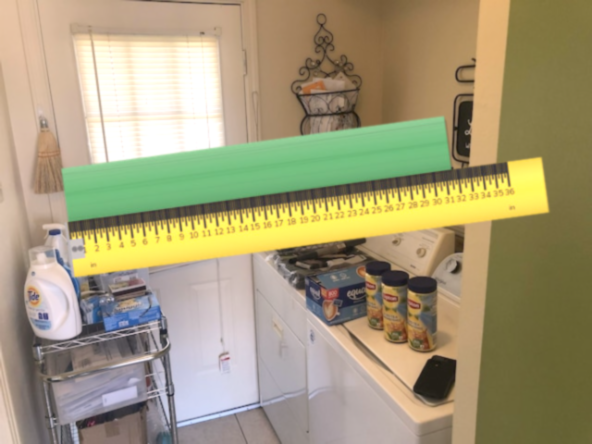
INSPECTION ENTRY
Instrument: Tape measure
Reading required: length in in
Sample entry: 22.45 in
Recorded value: 31.5 in
